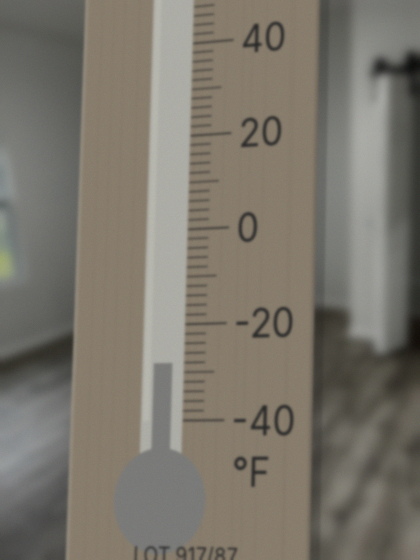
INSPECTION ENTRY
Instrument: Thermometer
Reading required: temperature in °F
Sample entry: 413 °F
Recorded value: -28 °F
